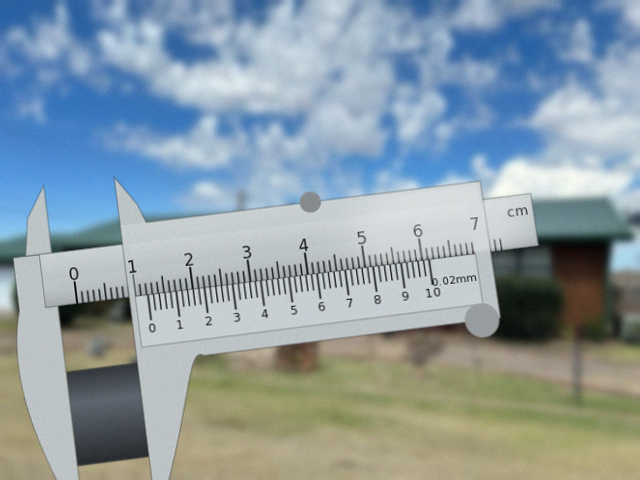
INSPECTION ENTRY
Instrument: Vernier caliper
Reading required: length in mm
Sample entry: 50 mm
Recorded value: 12.2 mm
